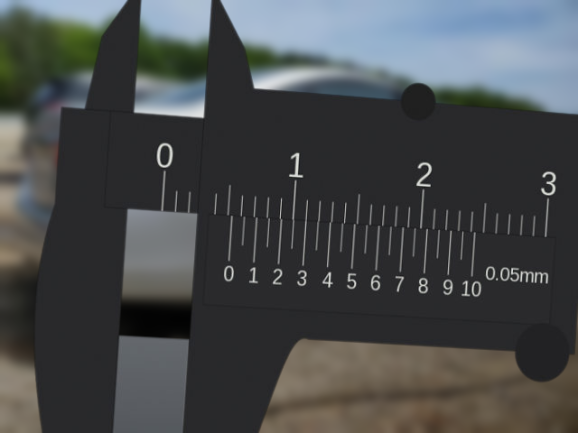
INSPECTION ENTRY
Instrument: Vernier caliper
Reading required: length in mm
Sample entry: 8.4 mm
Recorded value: 5.3 mm
